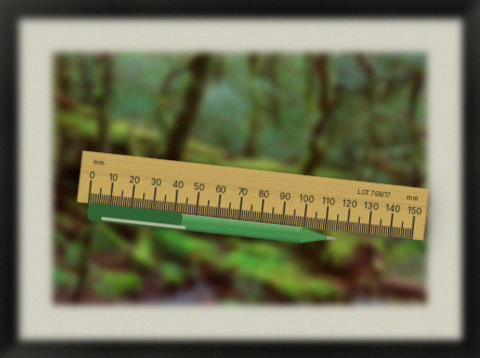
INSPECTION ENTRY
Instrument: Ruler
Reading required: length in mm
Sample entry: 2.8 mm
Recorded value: 115 mm
